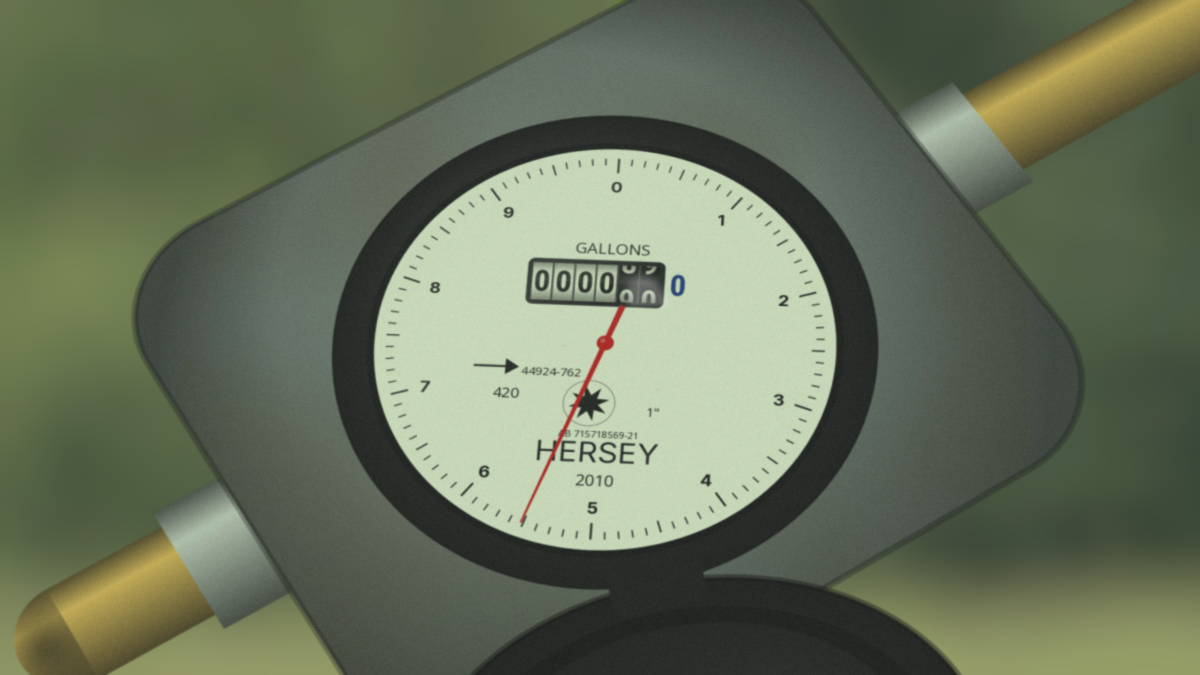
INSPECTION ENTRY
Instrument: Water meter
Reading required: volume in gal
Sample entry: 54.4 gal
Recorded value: 895.5 gal
